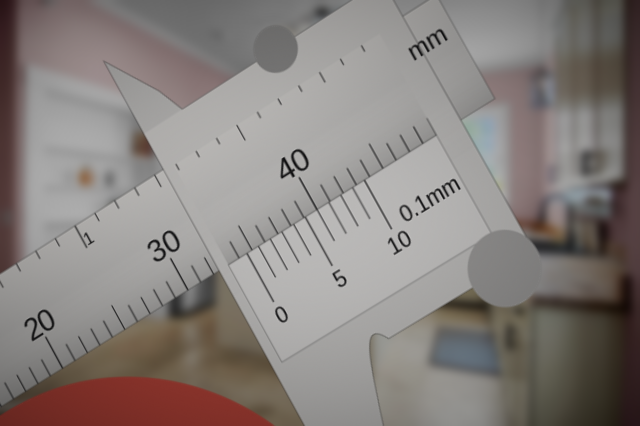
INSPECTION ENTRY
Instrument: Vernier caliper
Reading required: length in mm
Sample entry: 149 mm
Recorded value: 34.6 mm
